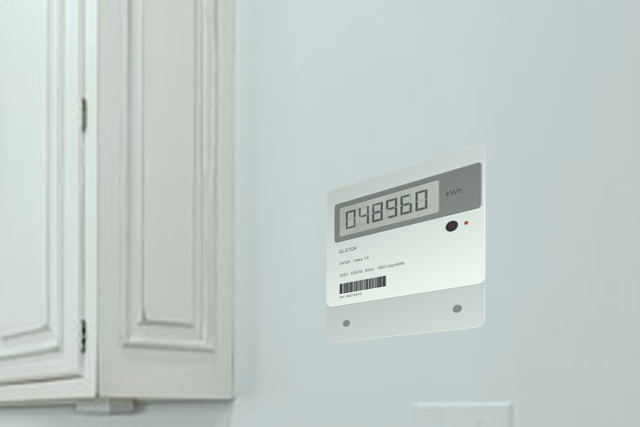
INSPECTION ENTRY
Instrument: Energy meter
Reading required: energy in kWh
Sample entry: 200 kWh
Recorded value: 48960 kWh
